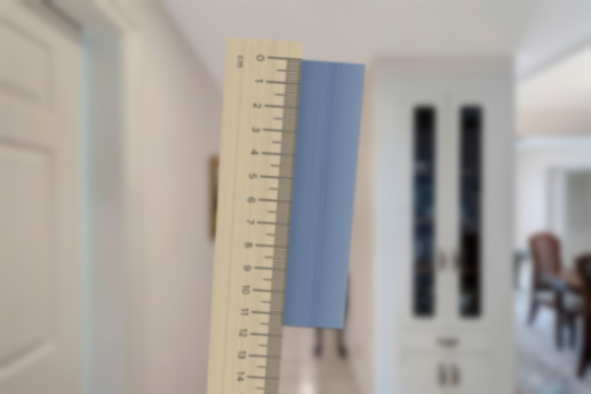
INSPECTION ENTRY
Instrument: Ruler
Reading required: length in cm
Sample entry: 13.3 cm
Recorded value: 11.5 cm
